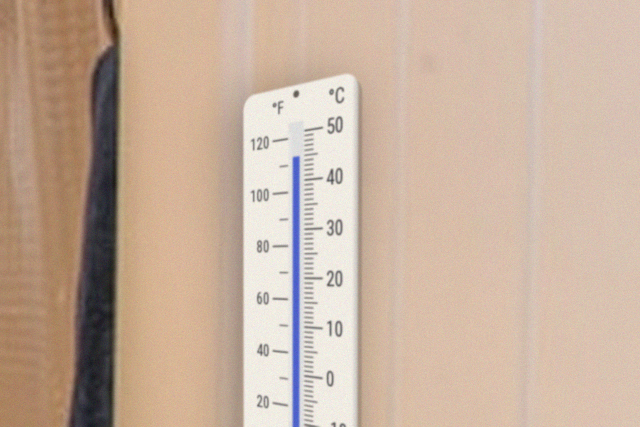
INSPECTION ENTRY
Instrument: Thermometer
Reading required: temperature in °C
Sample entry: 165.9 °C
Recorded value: 45 °C
